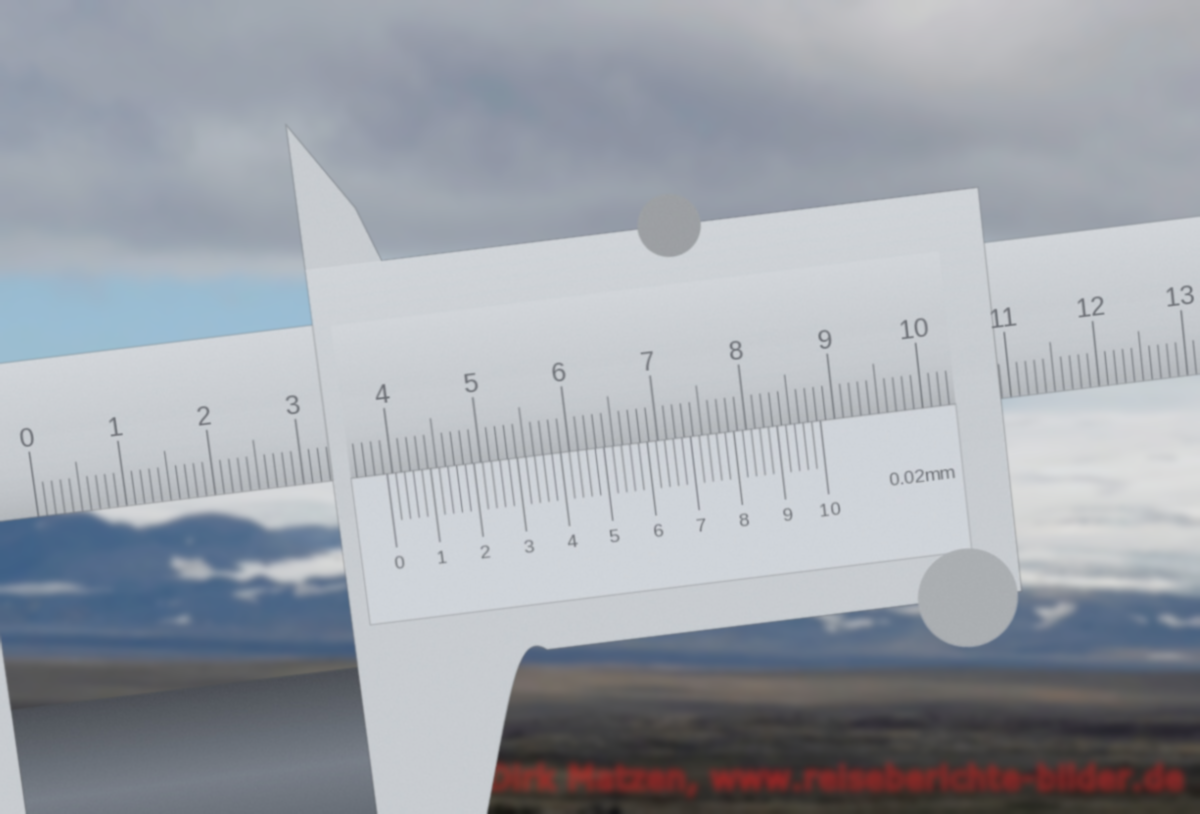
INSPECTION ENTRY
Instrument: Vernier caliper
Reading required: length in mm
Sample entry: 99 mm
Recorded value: 39.4 mm
